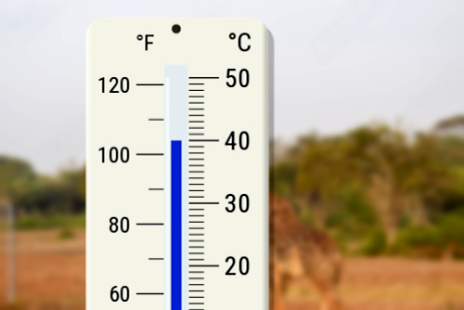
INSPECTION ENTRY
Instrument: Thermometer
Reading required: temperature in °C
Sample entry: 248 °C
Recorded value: 40 °C
